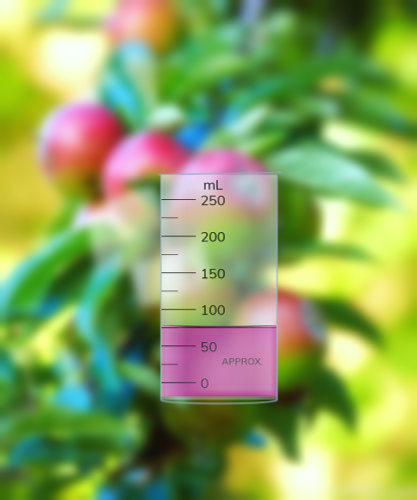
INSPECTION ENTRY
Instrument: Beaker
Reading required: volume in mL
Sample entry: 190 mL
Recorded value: 75 mL
